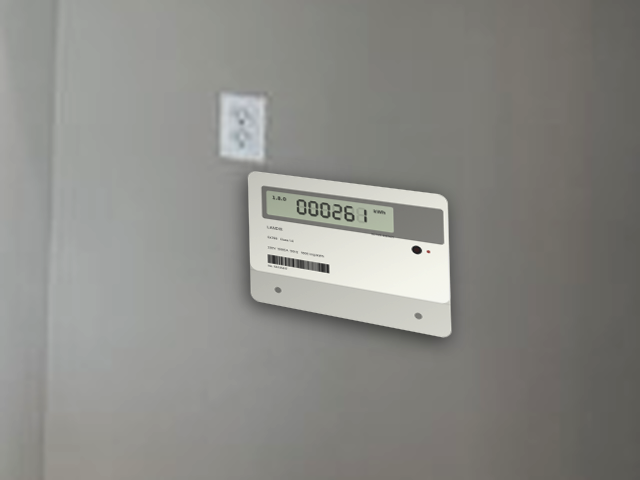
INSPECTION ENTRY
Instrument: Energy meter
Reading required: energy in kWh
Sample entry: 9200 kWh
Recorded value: 261 kWh
